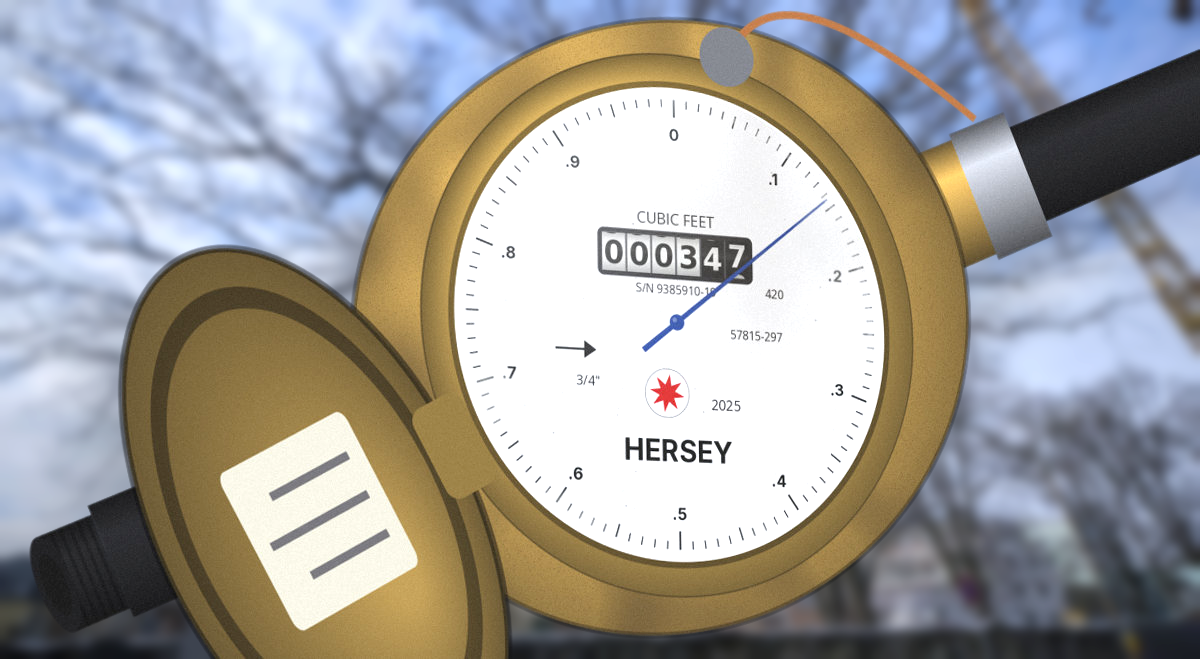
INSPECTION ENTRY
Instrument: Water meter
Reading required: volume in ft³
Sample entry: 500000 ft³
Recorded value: 347.14 ft³
